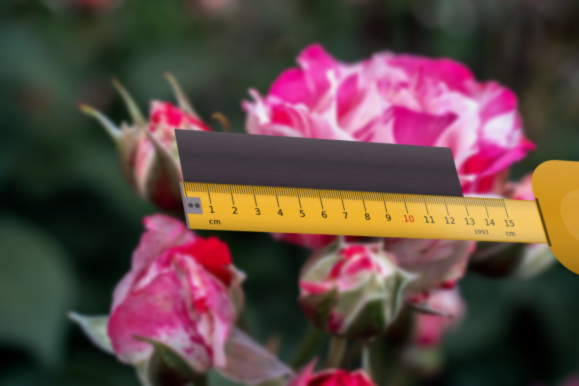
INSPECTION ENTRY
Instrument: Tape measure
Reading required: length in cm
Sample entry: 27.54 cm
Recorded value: 13 cm
